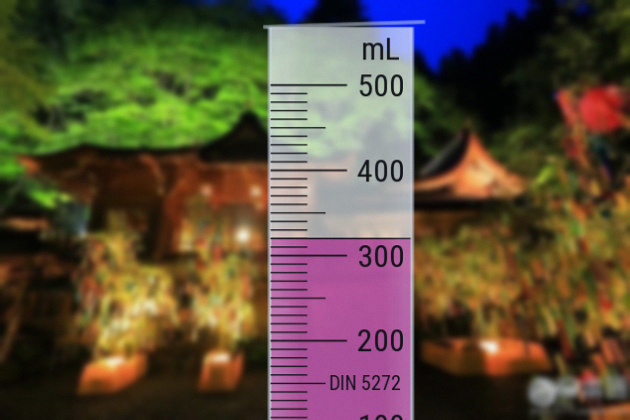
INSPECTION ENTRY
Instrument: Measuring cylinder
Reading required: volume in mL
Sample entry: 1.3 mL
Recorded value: 320 mL
